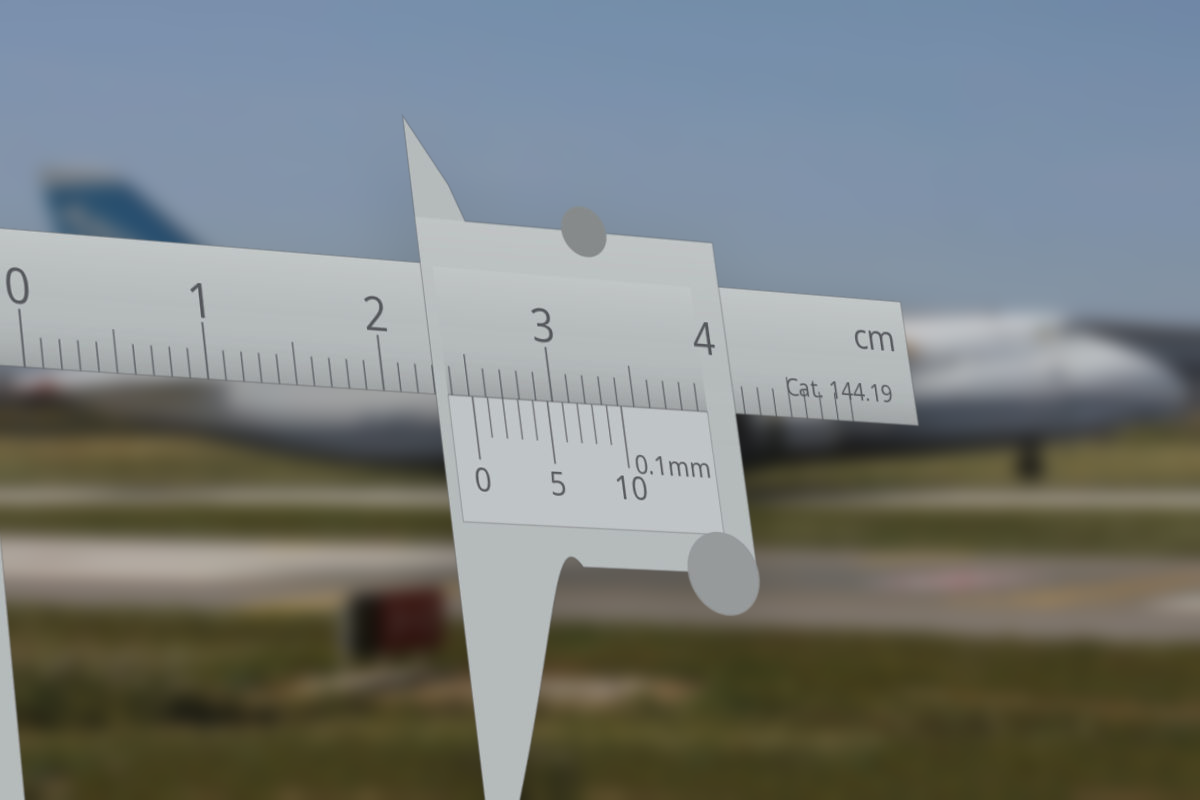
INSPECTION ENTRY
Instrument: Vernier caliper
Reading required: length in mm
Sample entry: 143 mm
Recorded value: 25.2 mm
